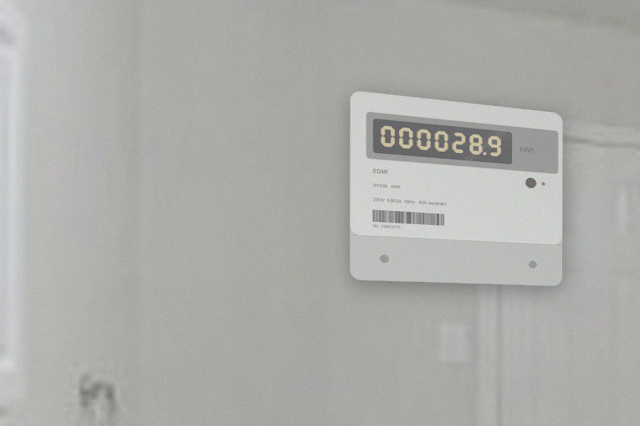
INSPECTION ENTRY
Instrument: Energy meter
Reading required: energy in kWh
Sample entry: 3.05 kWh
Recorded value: 28.9 kWh
